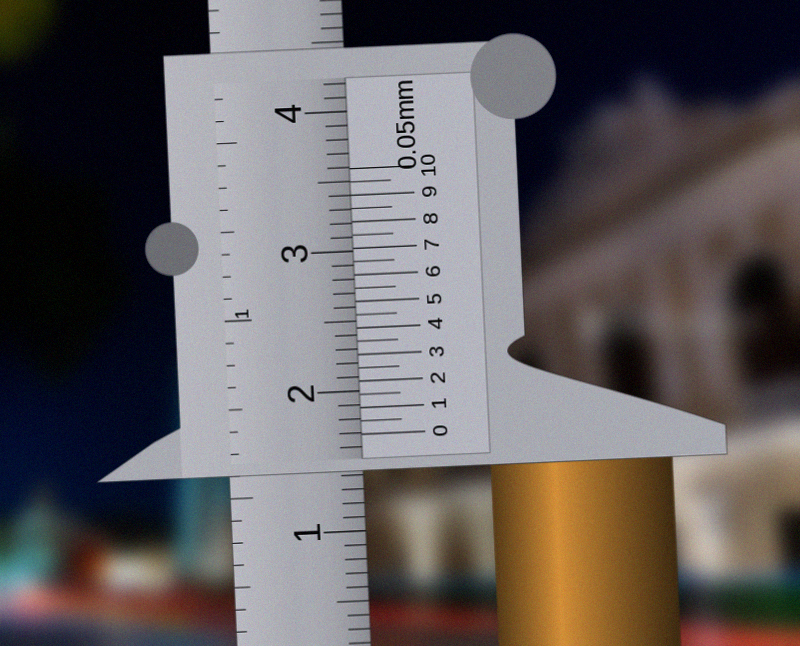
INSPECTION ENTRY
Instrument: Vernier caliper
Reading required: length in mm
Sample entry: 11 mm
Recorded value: 16.9 mm
